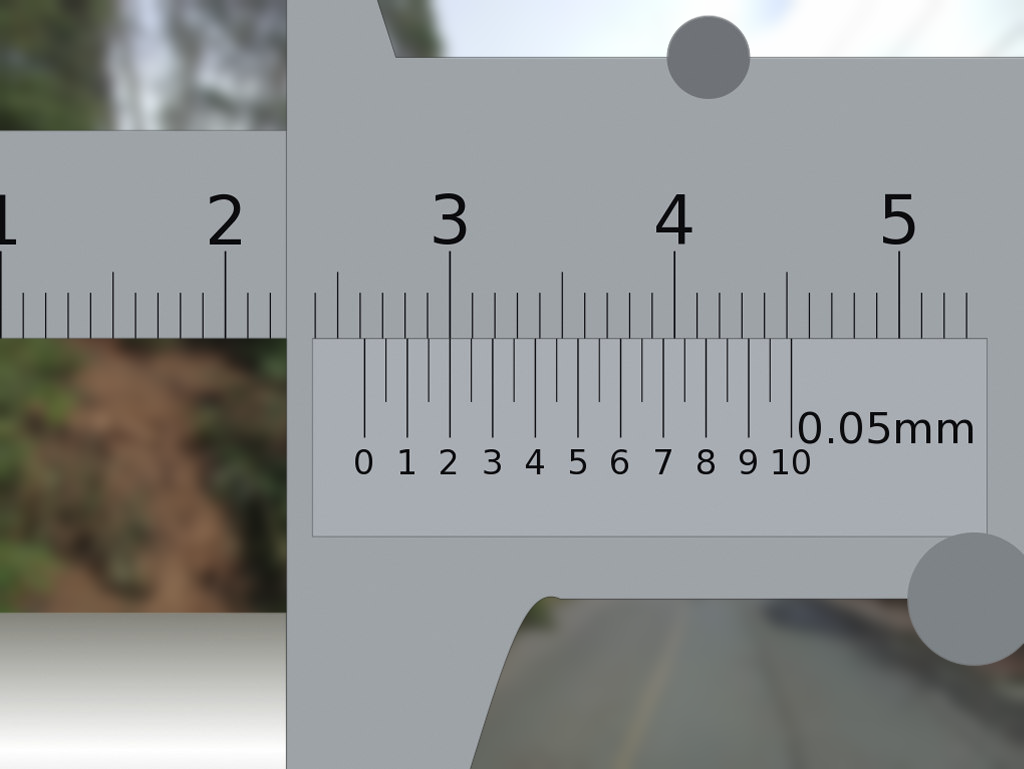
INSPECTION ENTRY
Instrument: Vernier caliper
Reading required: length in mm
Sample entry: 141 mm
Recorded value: 26.2 mm
